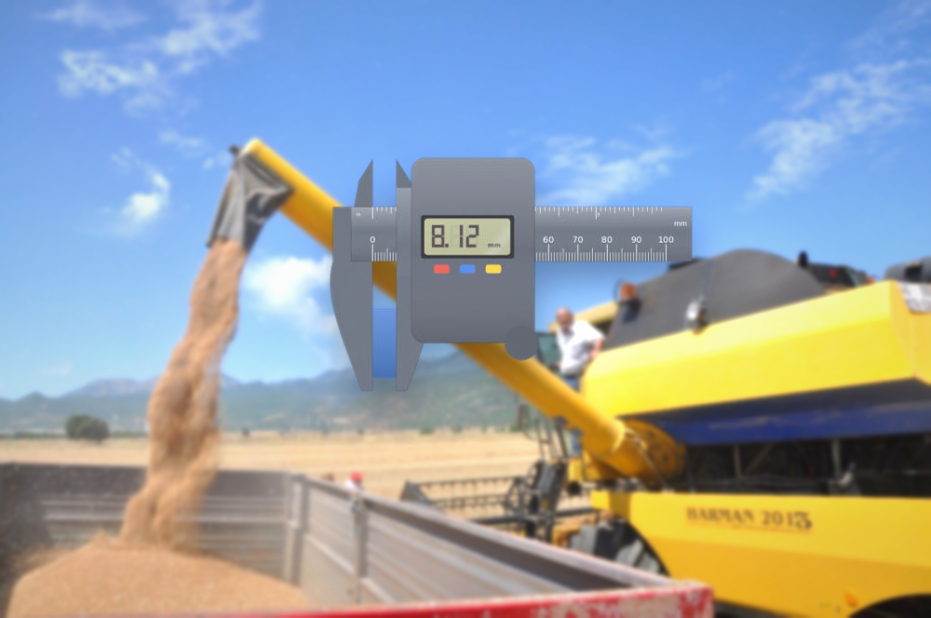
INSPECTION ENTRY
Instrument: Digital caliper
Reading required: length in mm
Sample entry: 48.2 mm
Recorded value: 8.12 mm
